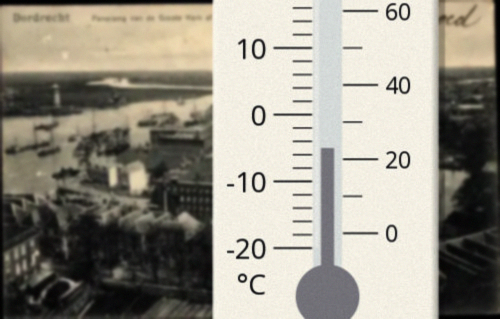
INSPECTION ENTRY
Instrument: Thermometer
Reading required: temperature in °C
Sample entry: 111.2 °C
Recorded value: -5 °C
